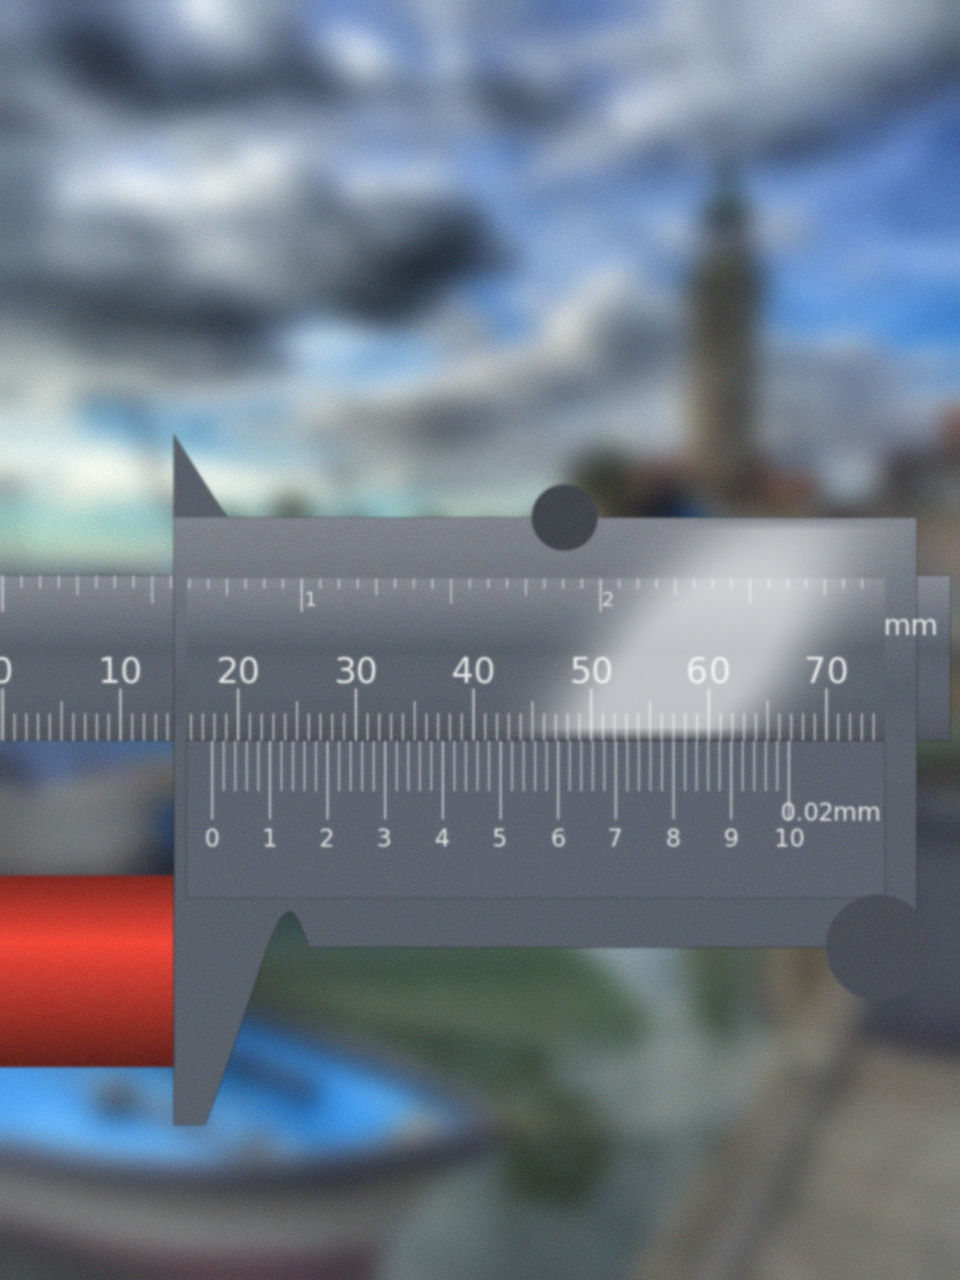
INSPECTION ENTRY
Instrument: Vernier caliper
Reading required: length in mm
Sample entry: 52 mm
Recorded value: 17.8 mm
